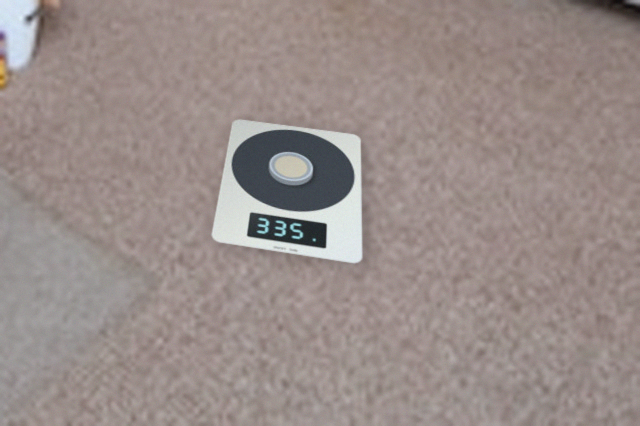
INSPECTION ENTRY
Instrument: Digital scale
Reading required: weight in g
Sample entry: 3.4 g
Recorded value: 335 g
